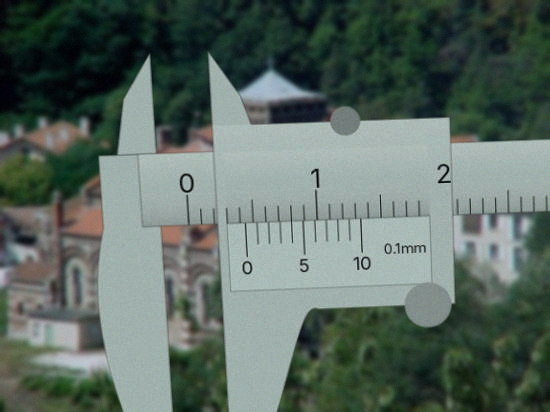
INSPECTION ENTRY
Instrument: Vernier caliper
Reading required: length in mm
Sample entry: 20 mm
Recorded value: 4.4 mm
